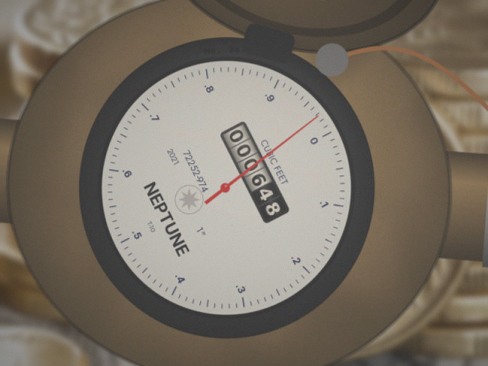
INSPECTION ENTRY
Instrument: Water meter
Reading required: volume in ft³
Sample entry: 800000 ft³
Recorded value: 647.97 ft³
